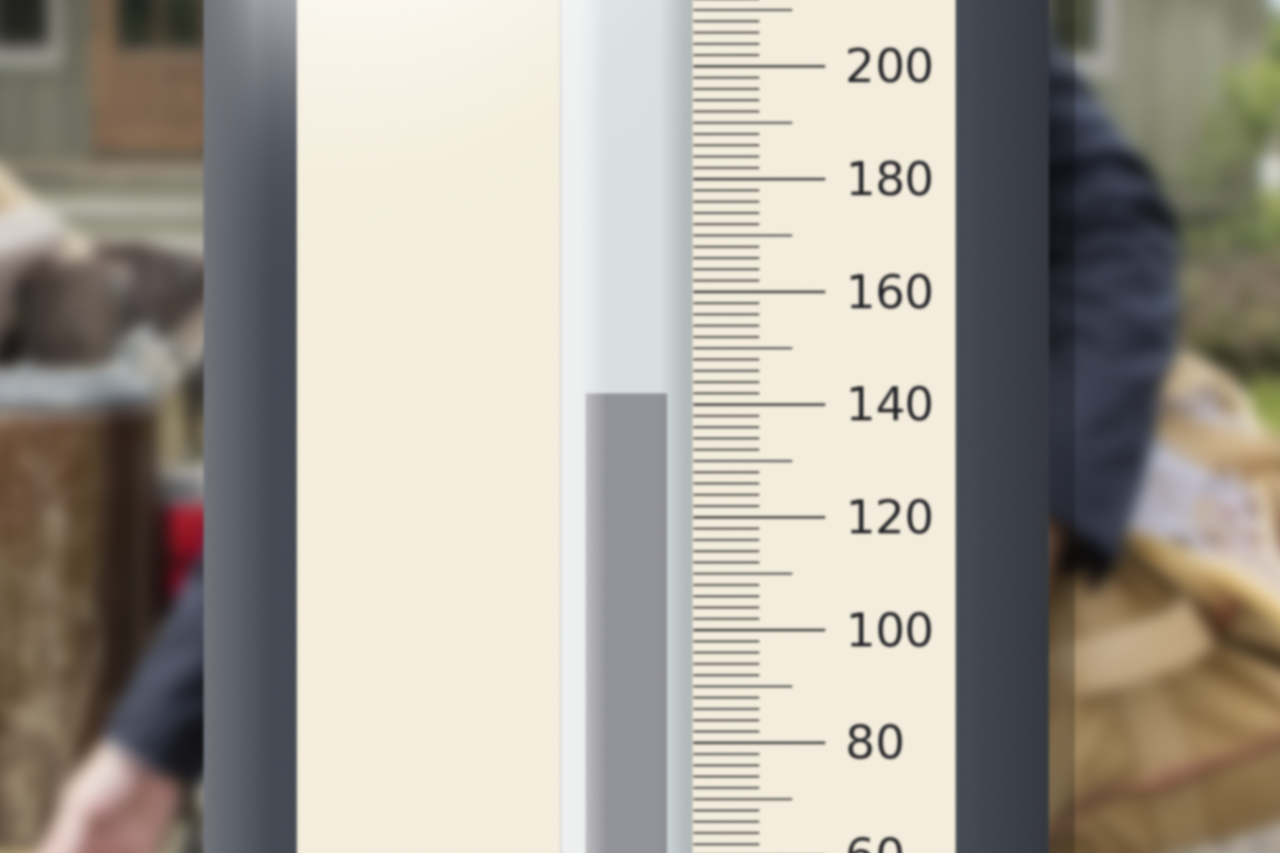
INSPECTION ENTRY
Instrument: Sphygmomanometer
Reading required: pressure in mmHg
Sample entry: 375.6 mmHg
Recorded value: 142 mmHg
